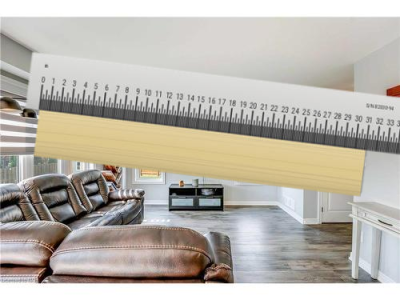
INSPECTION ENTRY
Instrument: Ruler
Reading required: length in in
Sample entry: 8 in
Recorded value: 31 in
